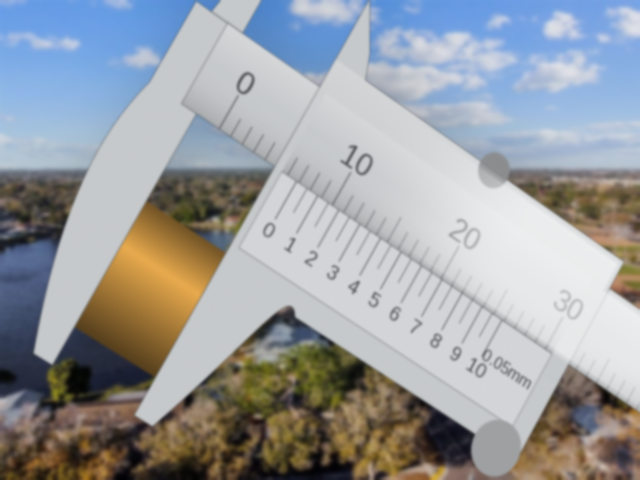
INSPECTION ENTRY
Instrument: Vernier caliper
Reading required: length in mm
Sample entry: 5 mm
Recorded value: 6.8 mm
